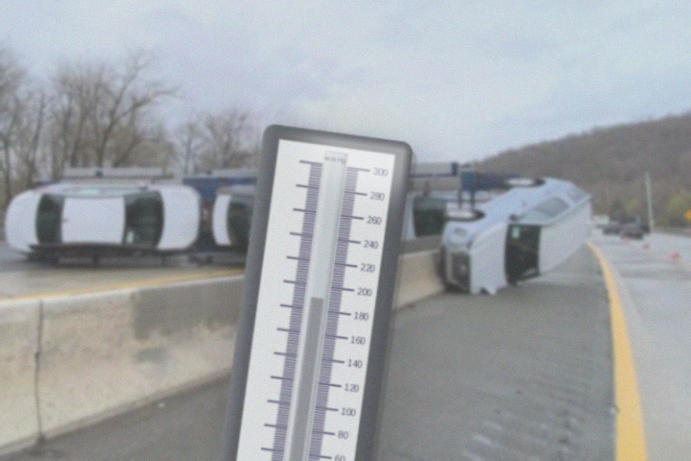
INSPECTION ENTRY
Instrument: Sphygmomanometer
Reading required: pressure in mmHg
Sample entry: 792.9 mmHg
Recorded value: 190 mmHg
